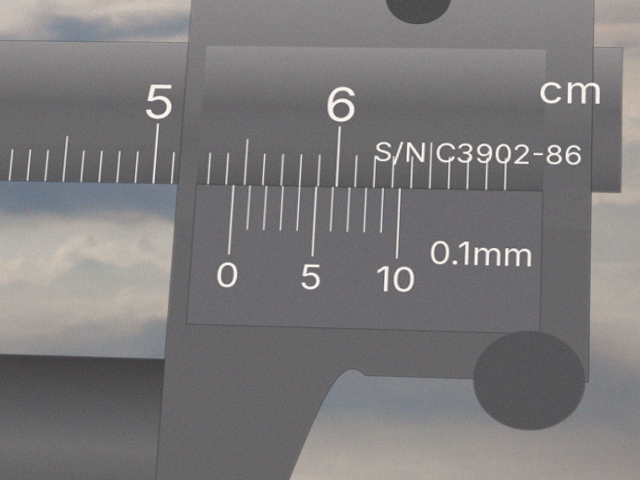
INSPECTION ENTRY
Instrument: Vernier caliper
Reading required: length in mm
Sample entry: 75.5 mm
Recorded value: 54.4 mm
